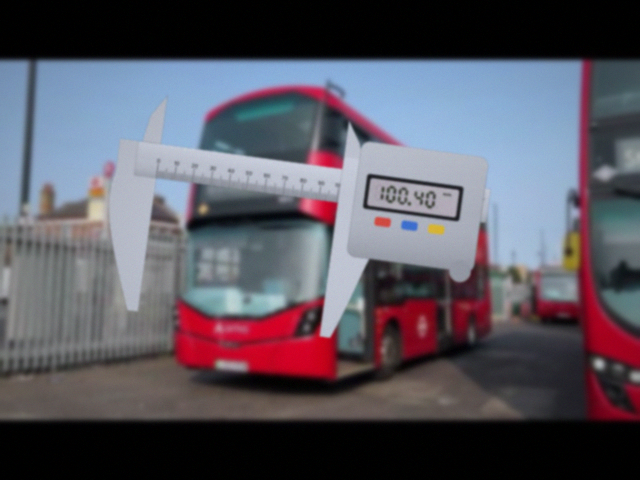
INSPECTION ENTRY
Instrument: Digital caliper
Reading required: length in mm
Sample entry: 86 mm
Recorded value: 100.40 mm
